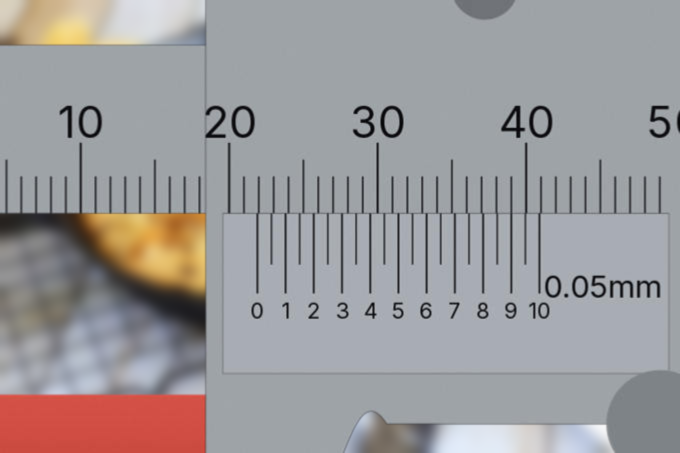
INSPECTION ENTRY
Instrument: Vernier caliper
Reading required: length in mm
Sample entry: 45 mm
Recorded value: 21.9 mm
